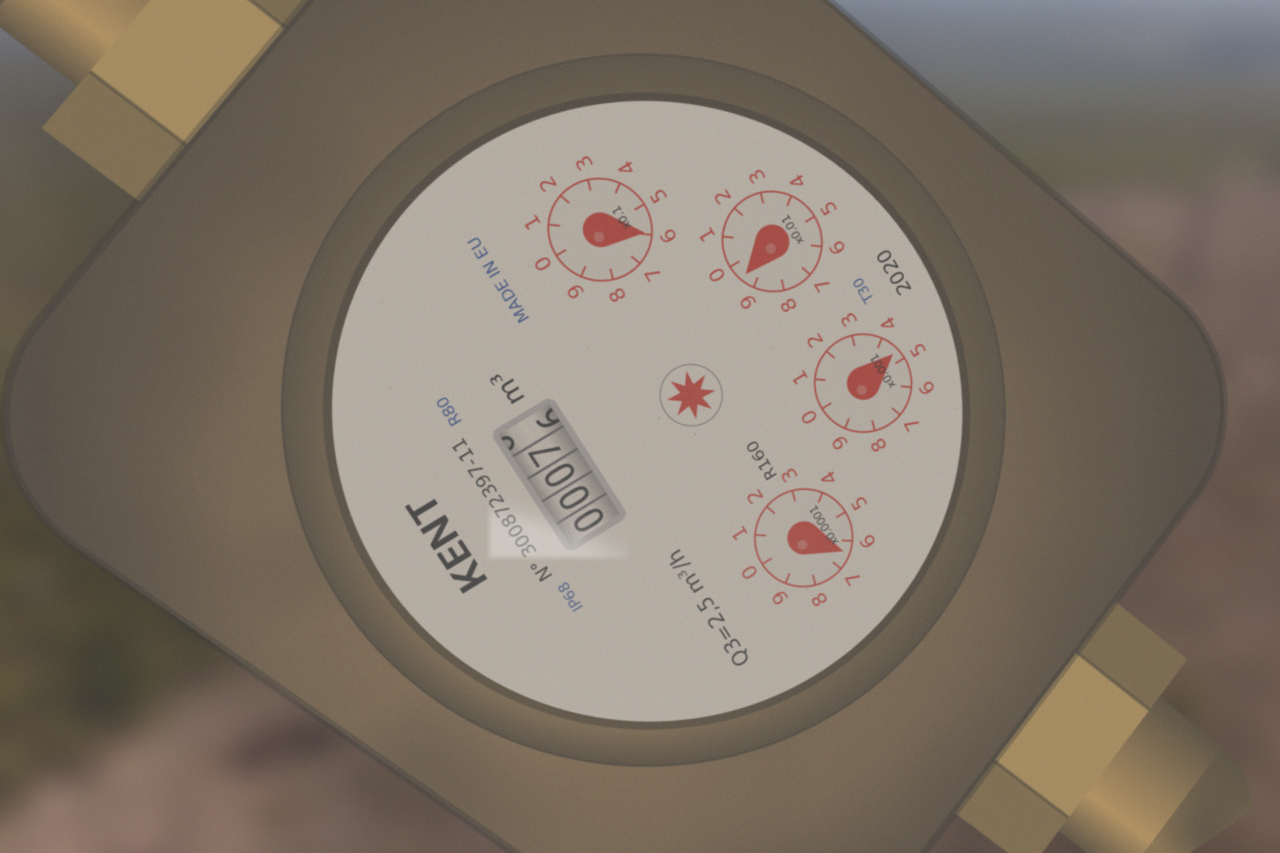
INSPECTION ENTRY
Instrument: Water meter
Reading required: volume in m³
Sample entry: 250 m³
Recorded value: 75.5946 m³
